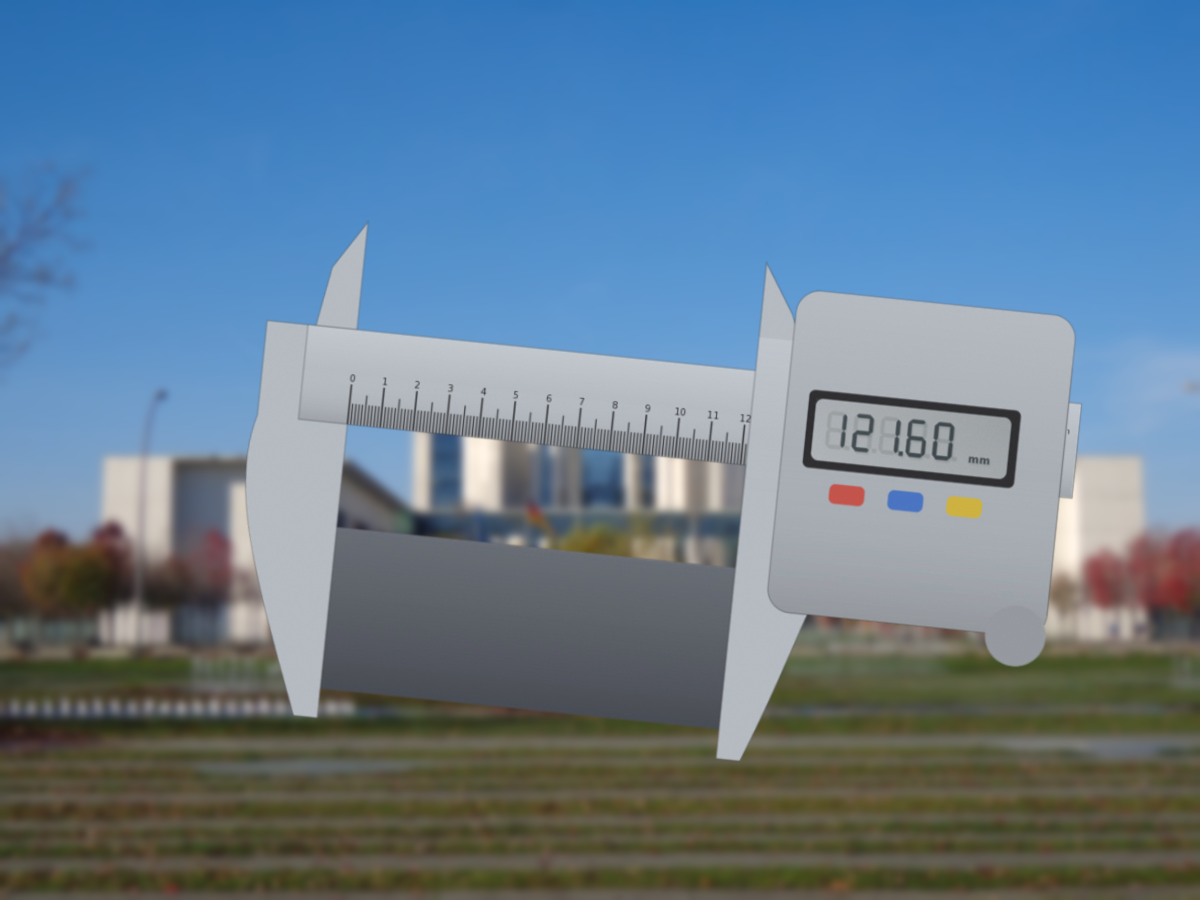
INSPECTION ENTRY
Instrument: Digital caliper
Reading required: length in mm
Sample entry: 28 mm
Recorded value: 121.60 mm
